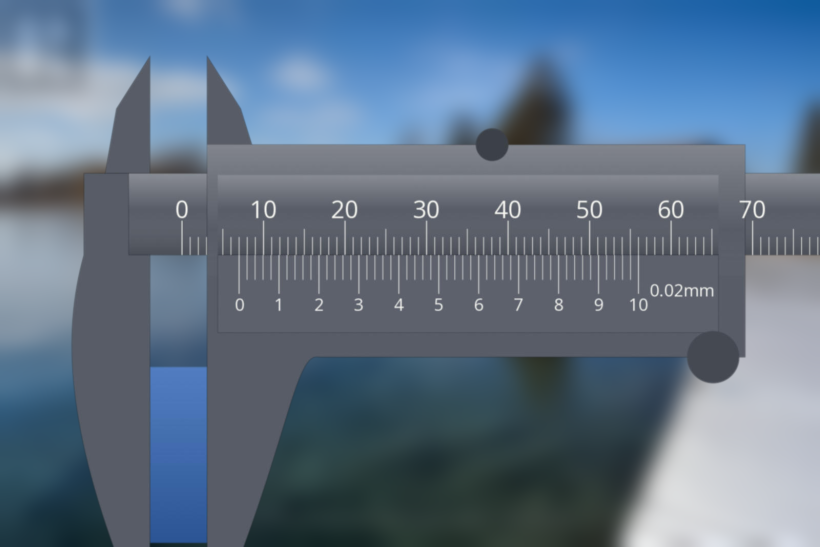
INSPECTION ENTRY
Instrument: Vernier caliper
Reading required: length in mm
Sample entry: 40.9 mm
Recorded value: 7.0 mm
